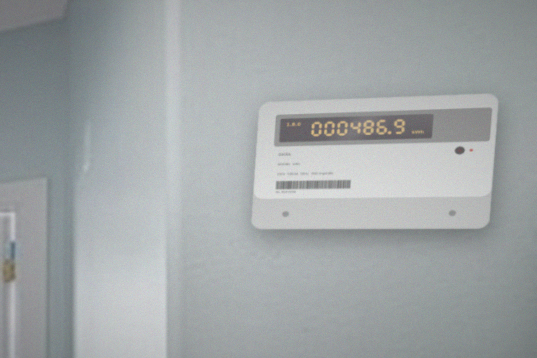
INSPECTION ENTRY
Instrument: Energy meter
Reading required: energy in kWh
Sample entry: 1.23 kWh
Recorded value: 486.9 kWh
